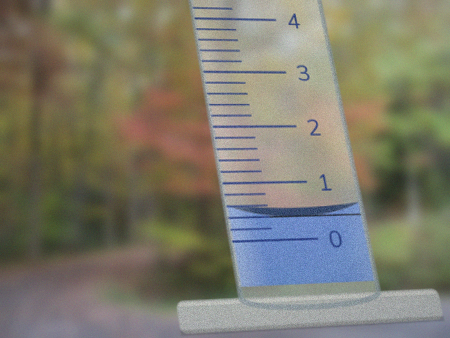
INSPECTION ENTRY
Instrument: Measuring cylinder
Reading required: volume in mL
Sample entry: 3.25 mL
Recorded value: 0.4 mL
